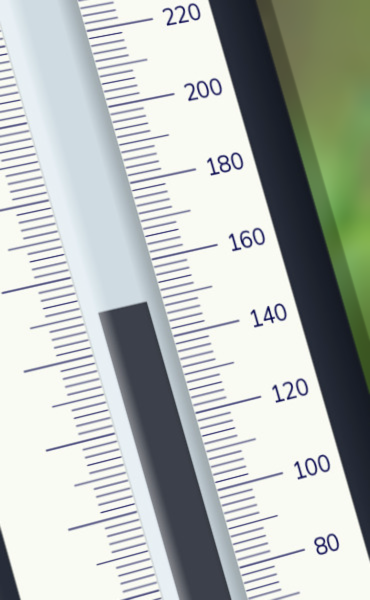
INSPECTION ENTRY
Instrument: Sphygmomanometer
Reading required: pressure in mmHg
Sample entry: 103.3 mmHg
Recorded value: 150 mmHg
